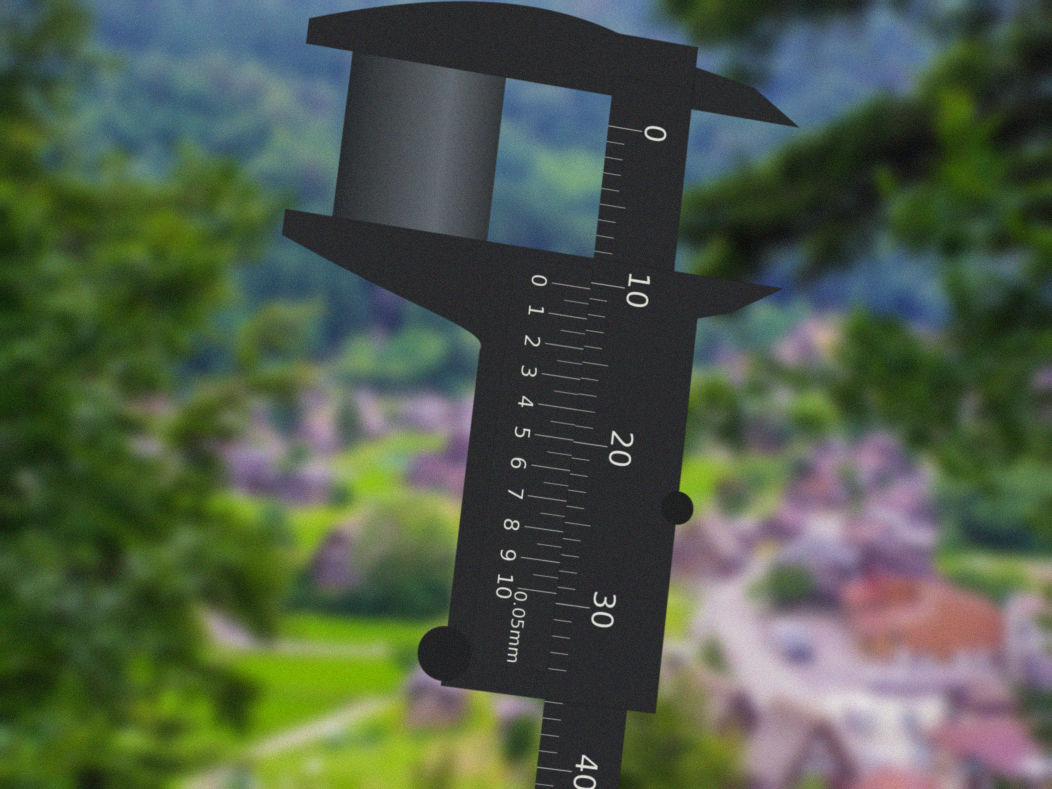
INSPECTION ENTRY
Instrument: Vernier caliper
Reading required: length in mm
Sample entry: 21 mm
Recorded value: 10.4 mm
